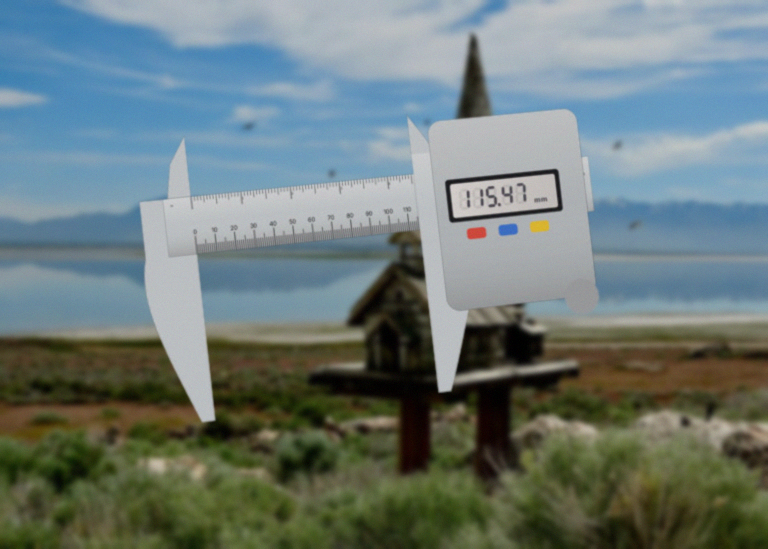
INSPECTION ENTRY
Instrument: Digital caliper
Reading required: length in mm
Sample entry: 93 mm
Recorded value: 115.47 mm
